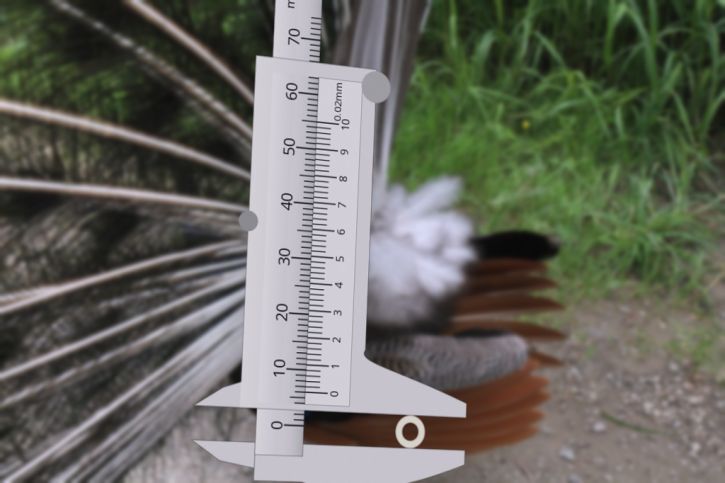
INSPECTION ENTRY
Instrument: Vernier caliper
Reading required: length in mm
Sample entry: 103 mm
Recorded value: 6.0 mm
